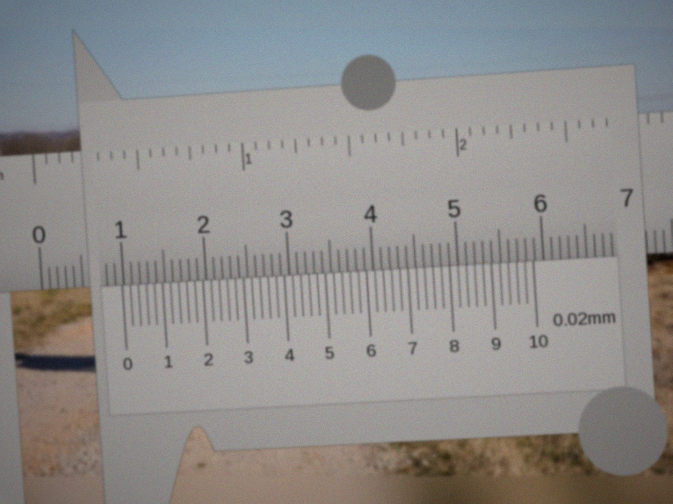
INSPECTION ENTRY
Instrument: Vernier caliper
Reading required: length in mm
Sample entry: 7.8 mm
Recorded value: 9.8 mm
